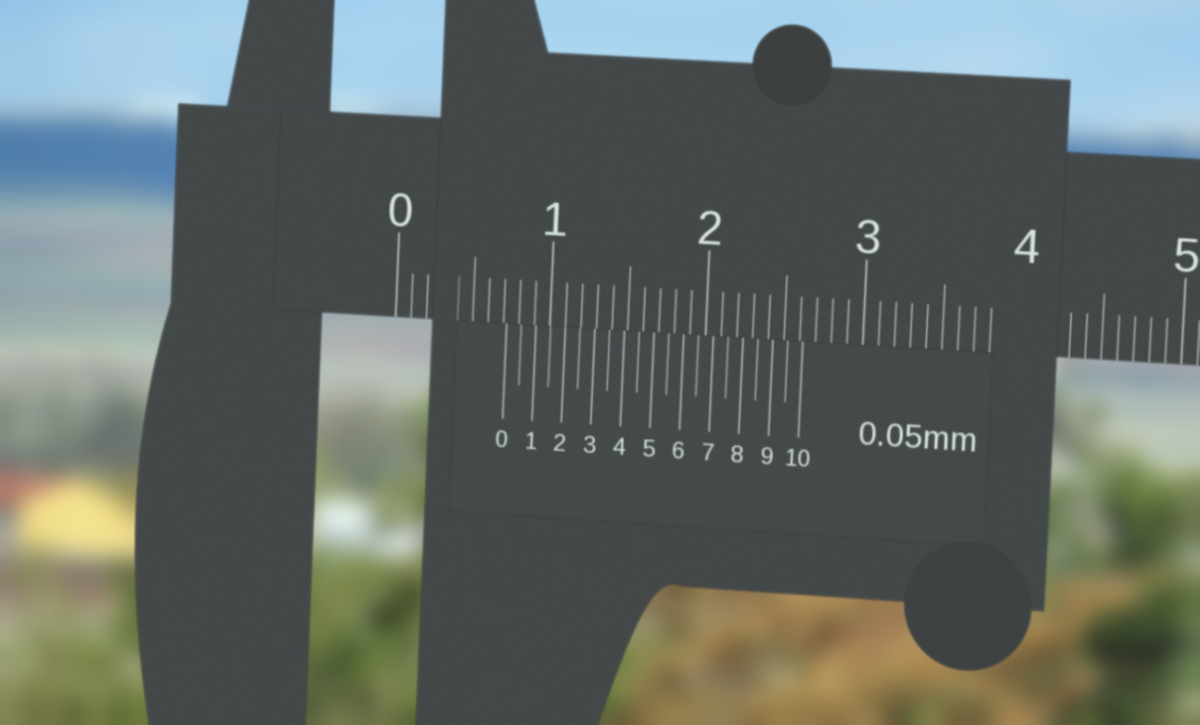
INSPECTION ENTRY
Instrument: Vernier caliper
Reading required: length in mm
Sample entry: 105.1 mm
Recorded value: 7.2 mm
